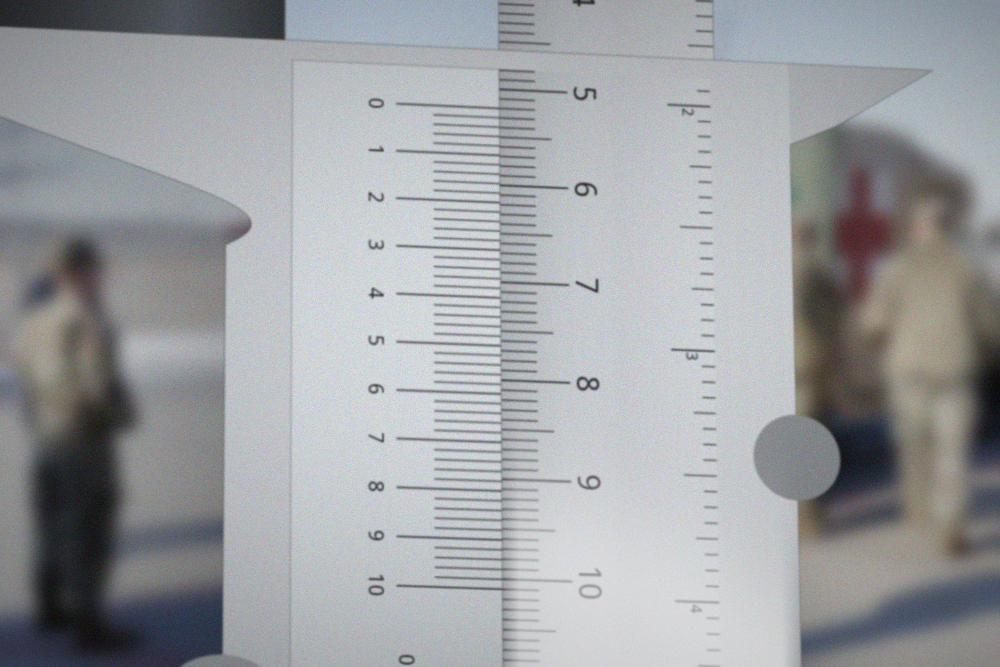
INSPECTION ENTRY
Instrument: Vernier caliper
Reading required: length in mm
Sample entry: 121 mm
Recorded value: 52.0 mm
